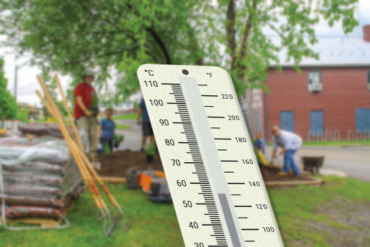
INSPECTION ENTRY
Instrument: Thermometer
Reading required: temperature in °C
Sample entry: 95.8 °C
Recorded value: 55 °C
